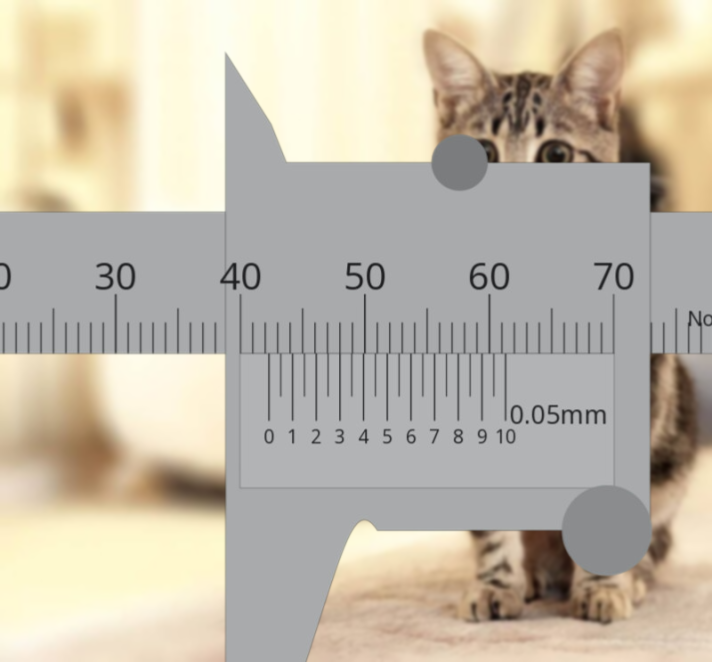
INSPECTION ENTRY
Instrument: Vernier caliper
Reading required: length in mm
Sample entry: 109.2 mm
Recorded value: 42.3 mm
